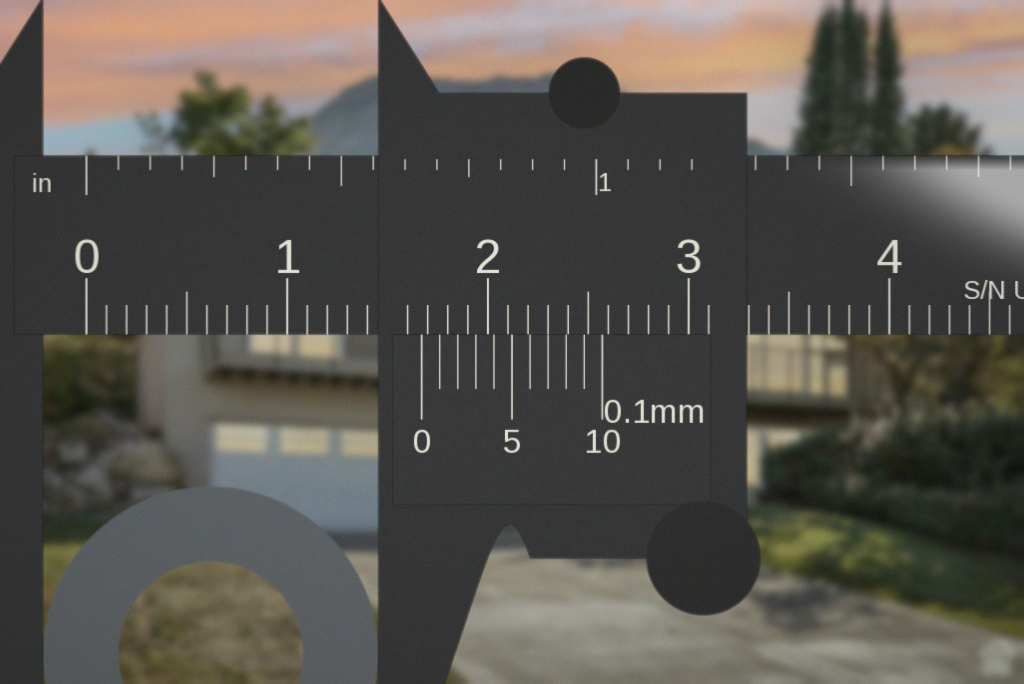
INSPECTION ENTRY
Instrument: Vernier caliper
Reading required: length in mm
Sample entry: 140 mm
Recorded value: 16.7 mm
